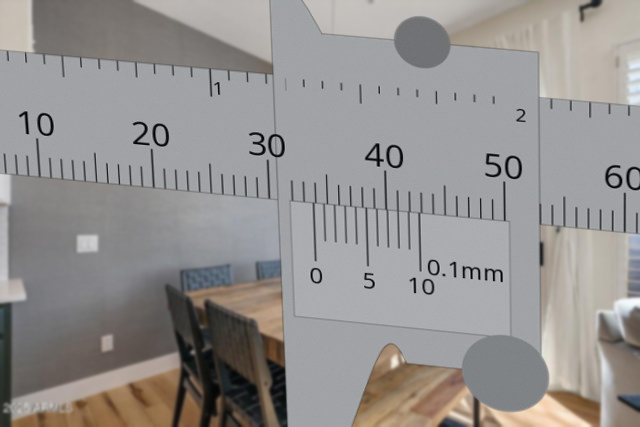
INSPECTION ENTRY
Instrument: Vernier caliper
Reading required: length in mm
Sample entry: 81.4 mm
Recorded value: 33.8 mm
